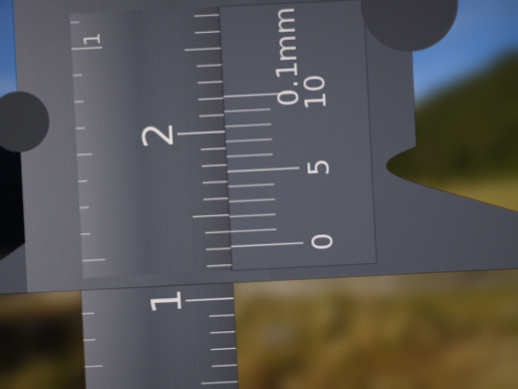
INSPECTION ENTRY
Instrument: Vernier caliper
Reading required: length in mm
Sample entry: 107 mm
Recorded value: 13.1 mm
